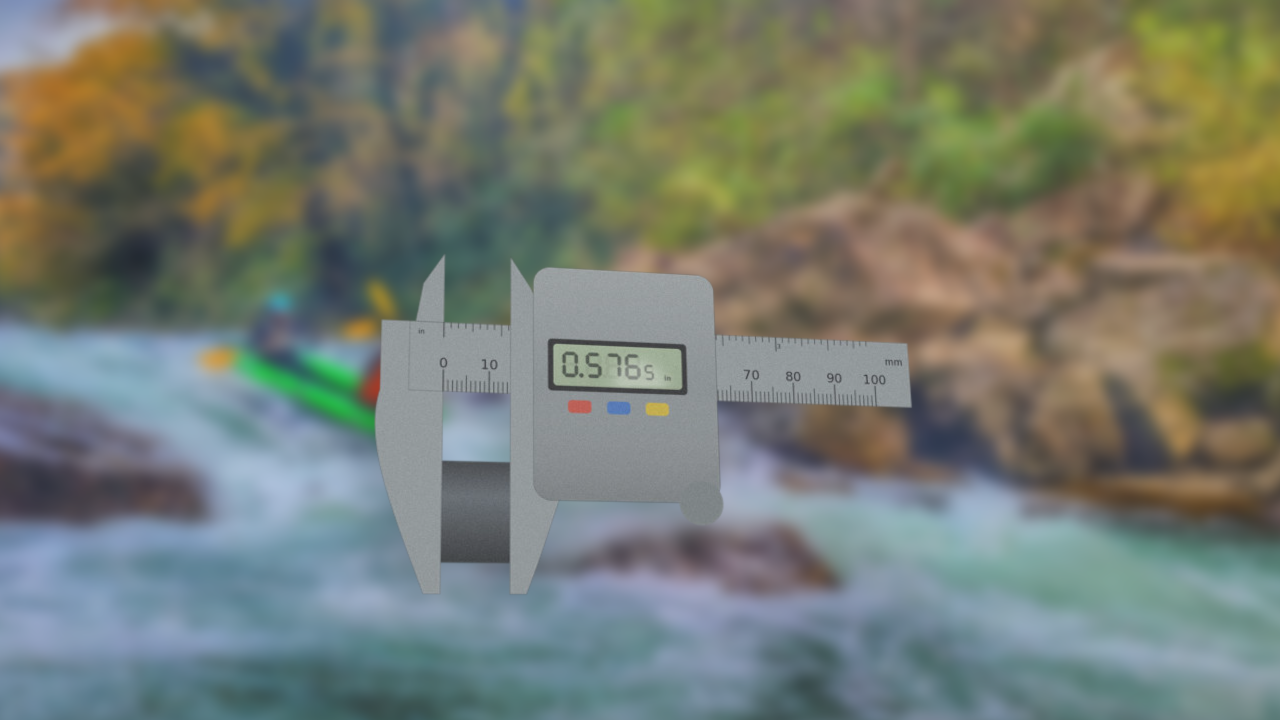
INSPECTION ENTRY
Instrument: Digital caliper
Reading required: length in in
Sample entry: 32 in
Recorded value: 0.5765 in
